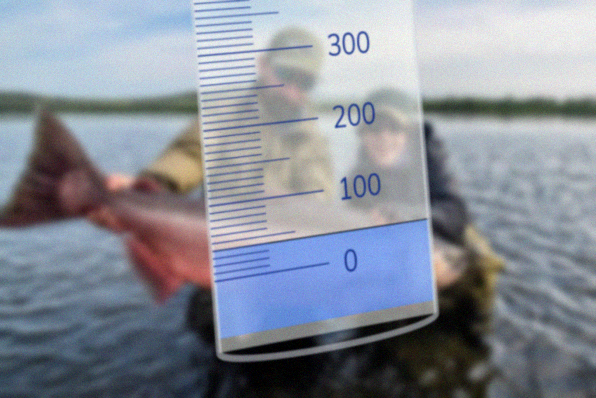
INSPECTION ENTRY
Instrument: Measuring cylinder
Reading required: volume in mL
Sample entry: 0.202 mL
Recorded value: 40 mL
